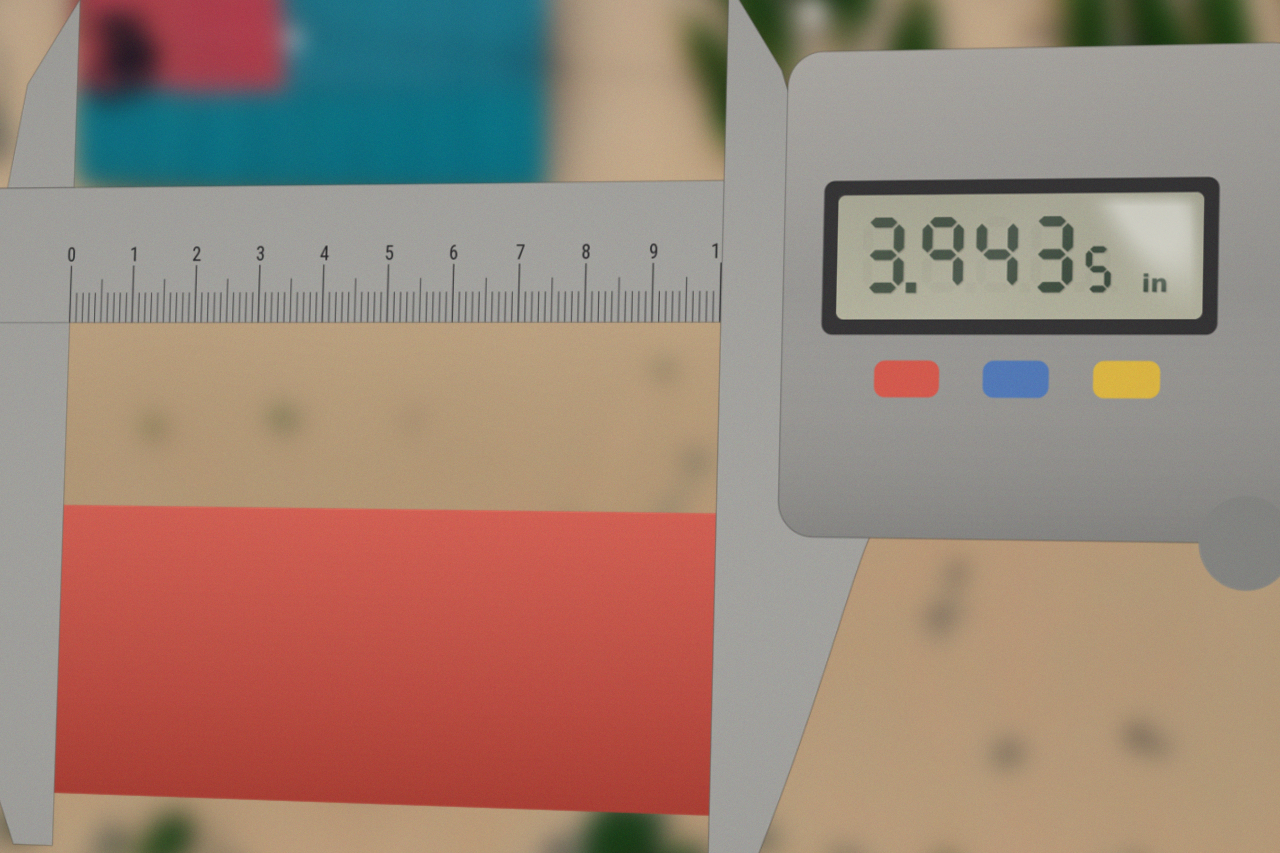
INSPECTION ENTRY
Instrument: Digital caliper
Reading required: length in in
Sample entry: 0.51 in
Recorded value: 3.9435 in
